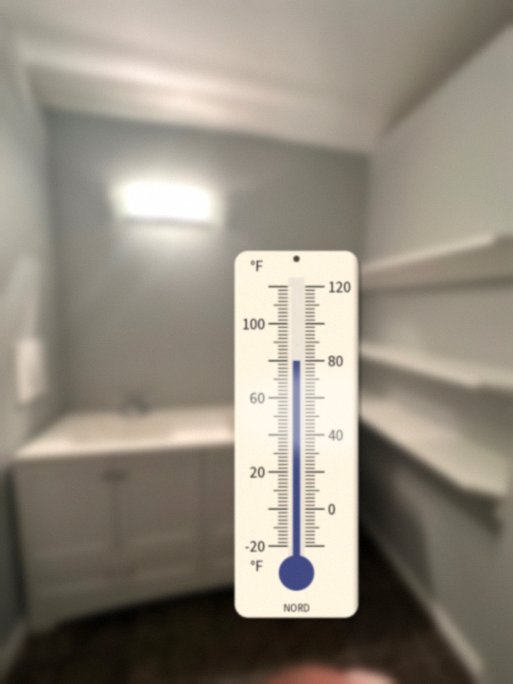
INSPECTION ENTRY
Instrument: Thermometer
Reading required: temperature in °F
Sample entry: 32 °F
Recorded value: 80 °F
